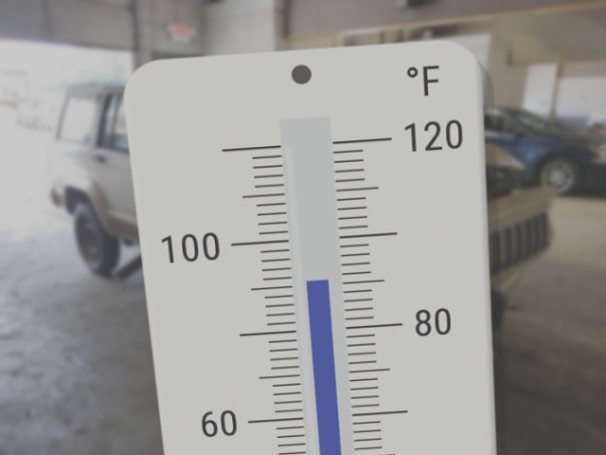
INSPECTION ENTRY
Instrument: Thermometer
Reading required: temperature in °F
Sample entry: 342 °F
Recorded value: 91 °F
